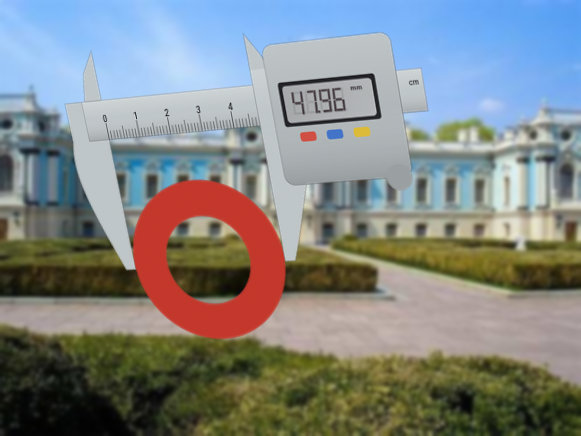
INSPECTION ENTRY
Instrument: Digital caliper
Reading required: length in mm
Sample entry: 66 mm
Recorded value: 47.96 mm
